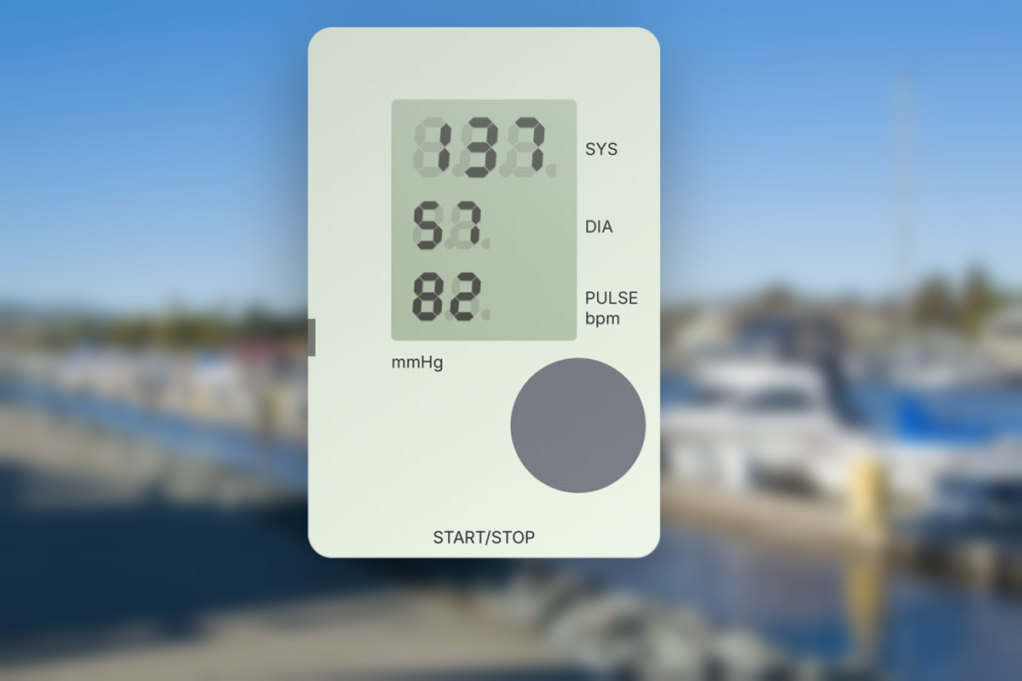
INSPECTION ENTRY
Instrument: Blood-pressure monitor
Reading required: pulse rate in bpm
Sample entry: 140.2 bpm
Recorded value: 82 bpm
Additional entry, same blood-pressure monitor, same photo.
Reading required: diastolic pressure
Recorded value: 57 mmHg
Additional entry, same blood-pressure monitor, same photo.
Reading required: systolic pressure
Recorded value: 137 mmHg
